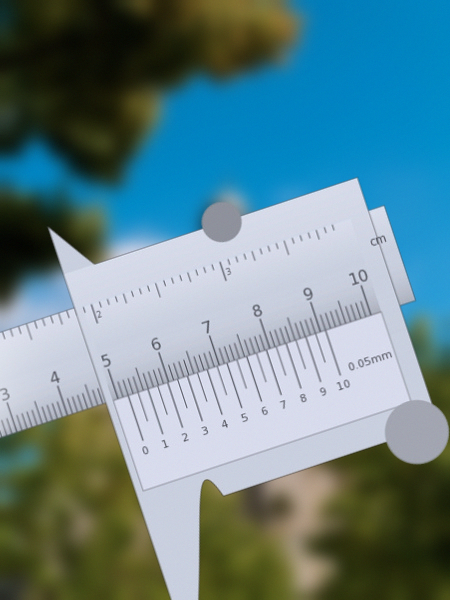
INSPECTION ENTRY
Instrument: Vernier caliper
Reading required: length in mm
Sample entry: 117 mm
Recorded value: 52.0 mm
